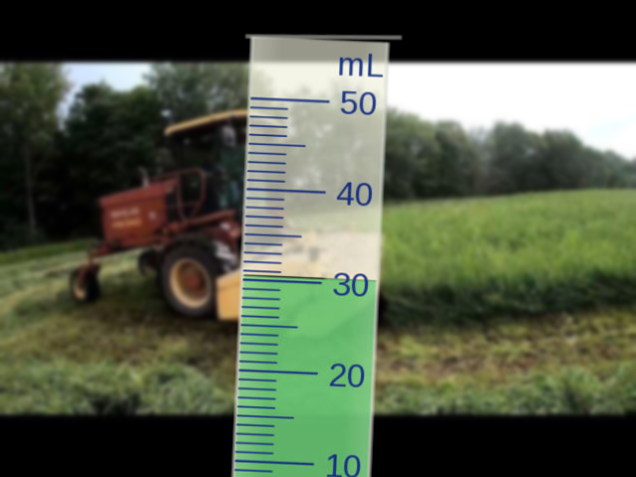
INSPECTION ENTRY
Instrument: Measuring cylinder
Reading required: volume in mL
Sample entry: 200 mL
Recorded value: 30.5 mL
